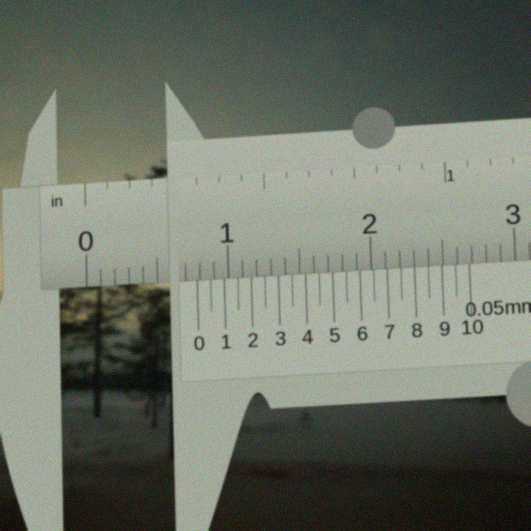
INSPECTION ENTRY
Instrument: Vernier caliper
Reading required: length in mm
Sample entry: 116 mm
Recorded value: 7.8 mm
